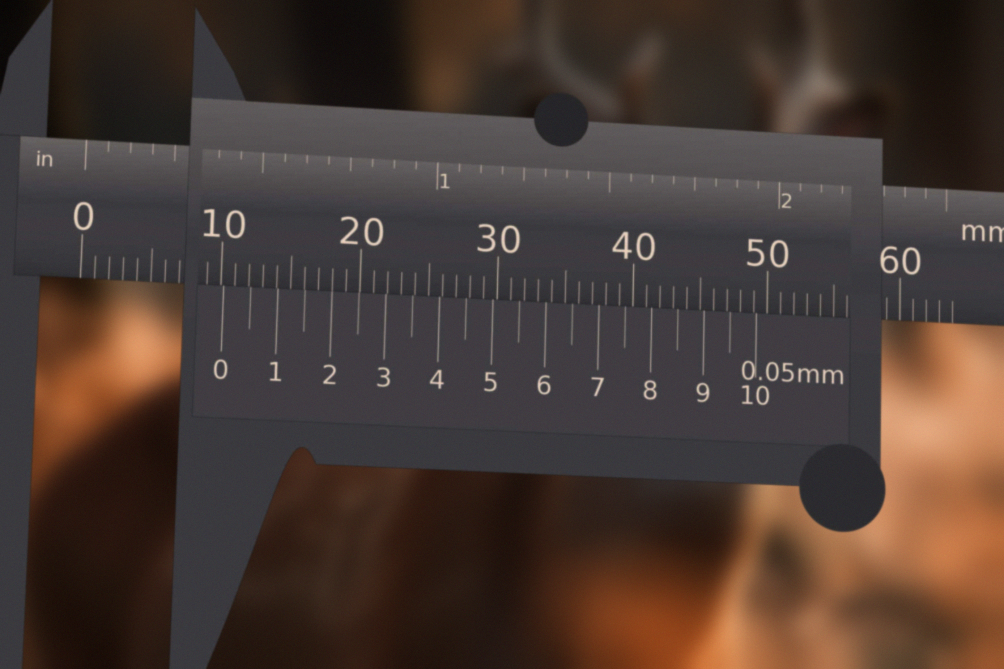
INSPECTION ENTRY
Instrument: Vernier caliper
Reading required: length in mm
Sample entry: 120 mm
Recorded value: 10.2 mm
